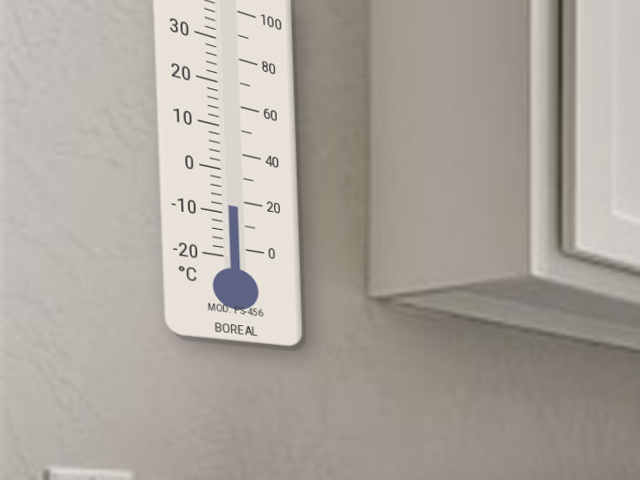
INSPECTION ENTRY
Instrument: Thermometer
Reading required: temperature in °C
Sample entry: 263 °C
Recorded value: -8 °C
